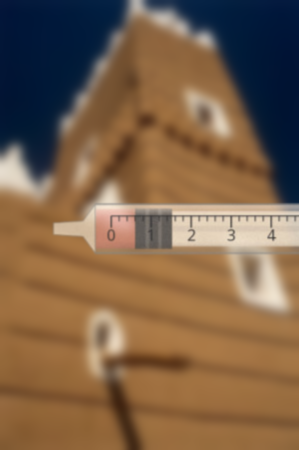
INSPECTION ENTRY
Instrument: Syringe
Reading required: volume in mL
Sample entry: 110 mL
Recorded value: 0.6 mL
